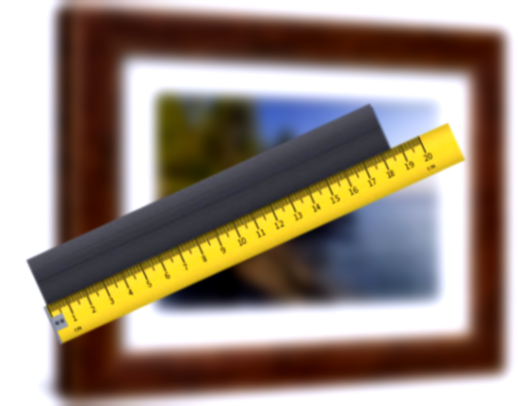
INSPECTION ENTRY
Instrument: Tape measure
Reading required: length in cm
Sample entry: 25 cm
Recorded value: 18.5 cm
